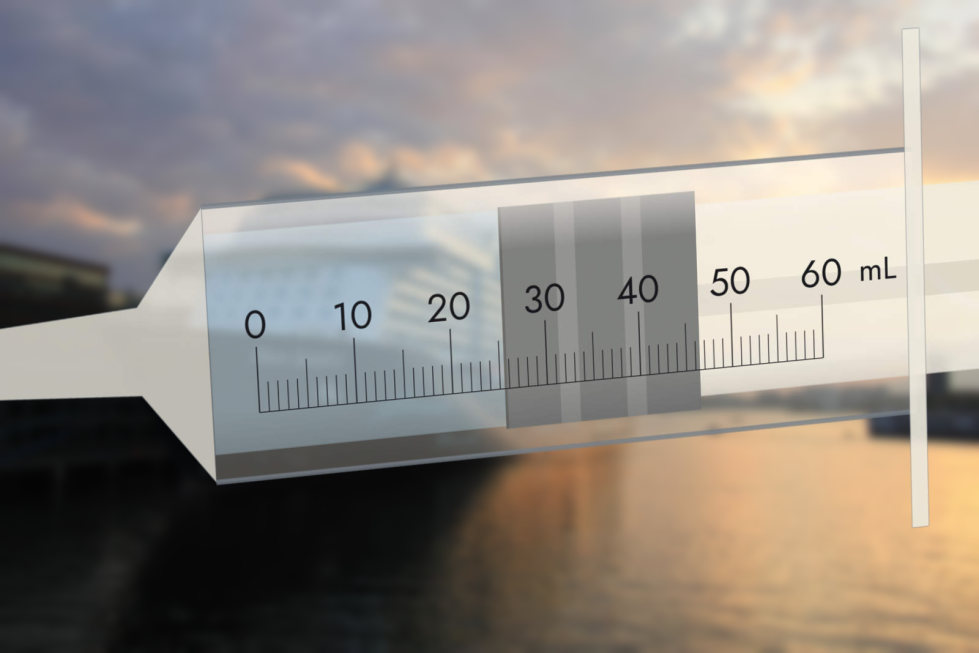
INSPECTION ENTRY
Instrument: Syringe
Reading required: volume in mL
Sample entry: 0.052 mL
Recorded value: 25.5 mL
